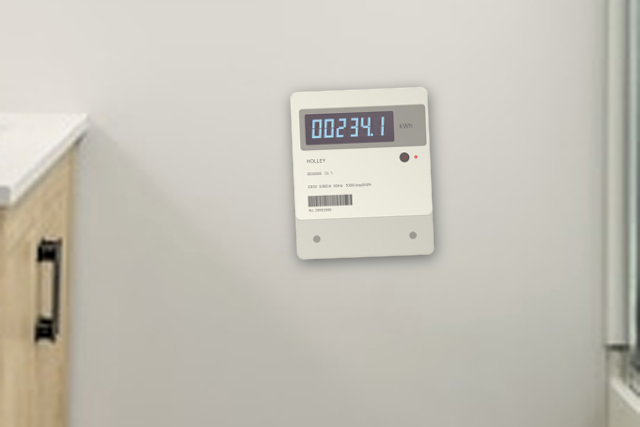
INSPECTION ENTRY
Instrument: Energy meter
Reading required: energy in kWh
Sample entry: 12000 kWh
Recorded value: 234.1 kWh
